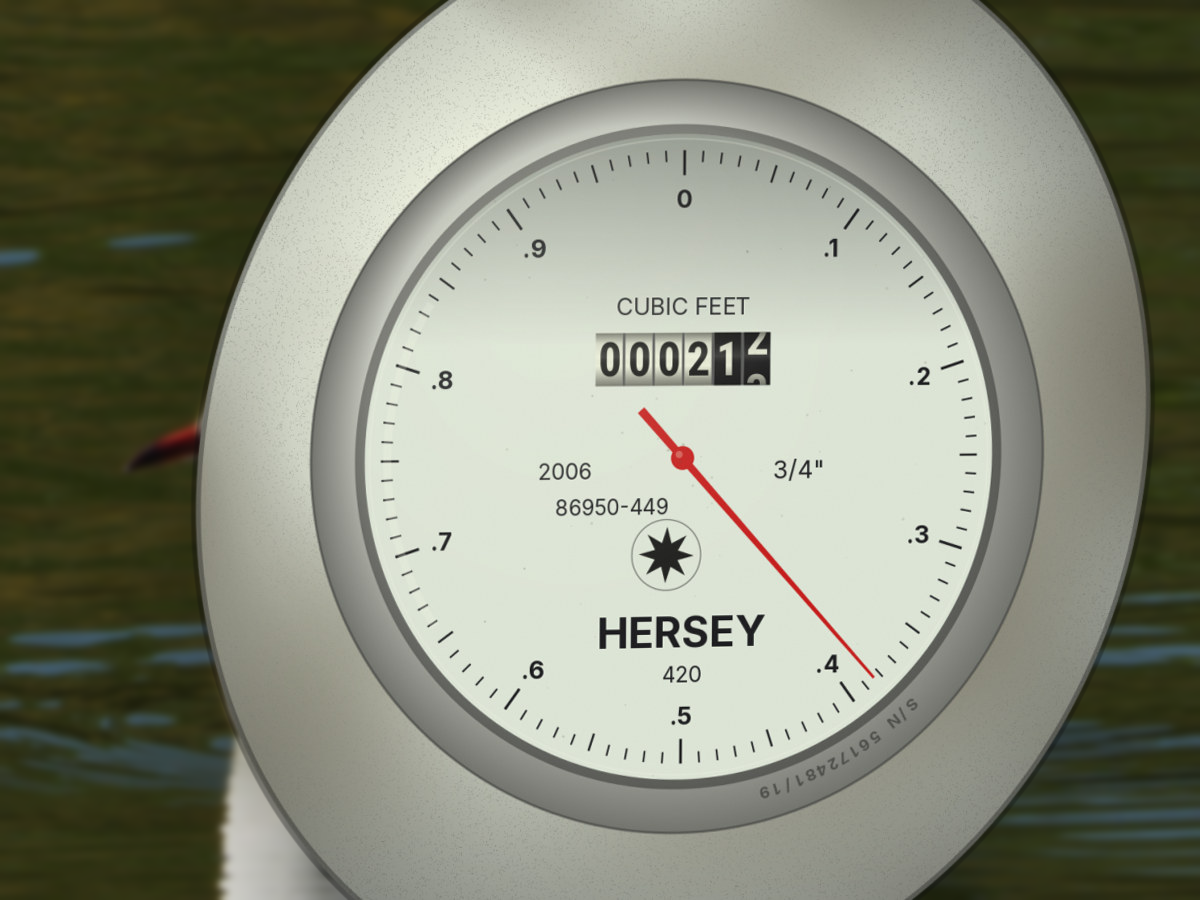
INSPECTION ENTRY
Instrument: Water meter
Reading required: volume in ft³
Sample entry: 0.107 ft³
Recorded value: 212.38 ft³
